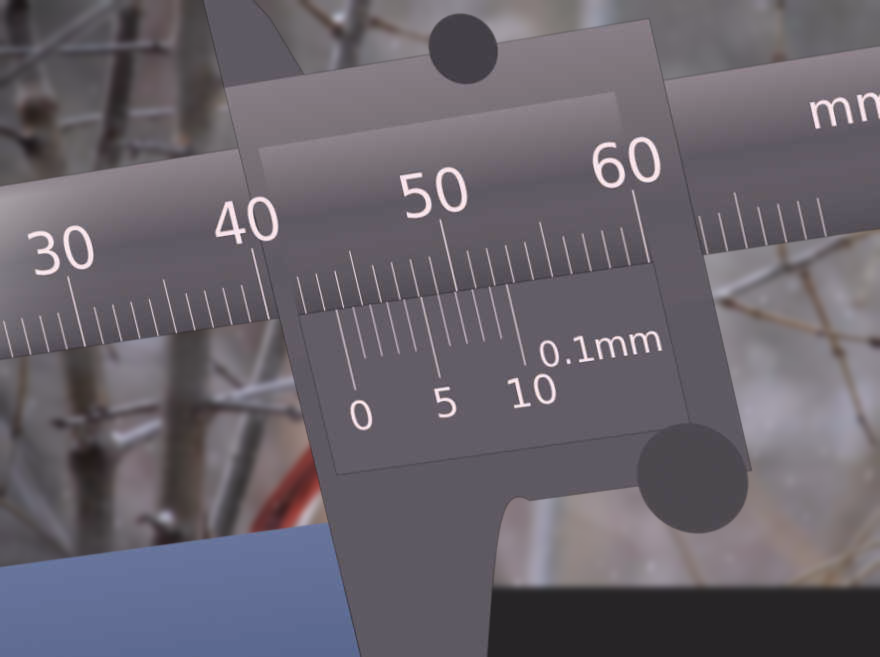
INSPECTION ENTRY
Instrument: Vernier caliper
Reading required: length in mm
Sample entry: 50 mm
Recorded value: 43.6 mm
